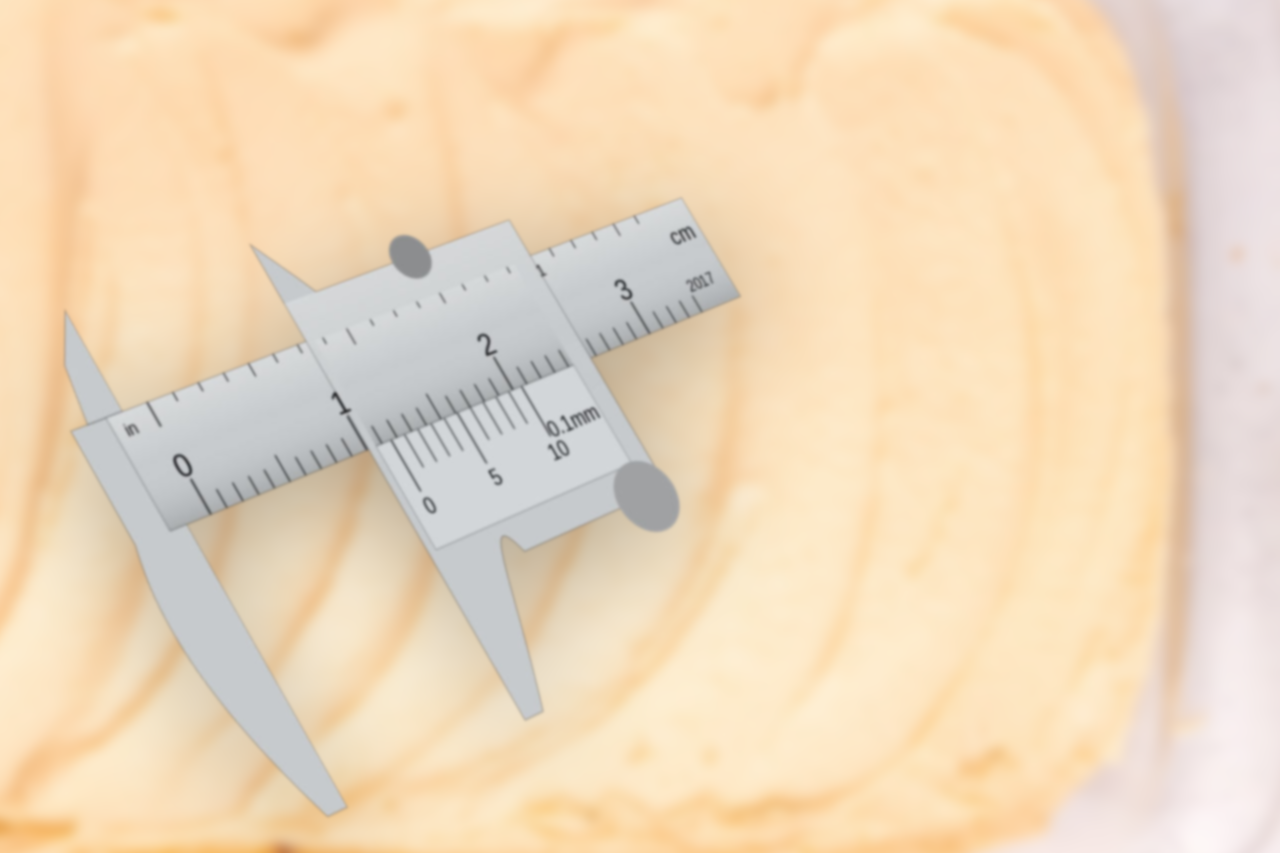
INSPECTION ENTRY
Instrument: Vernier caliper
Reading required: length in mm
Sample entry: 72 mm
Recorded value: 11.6 mm
